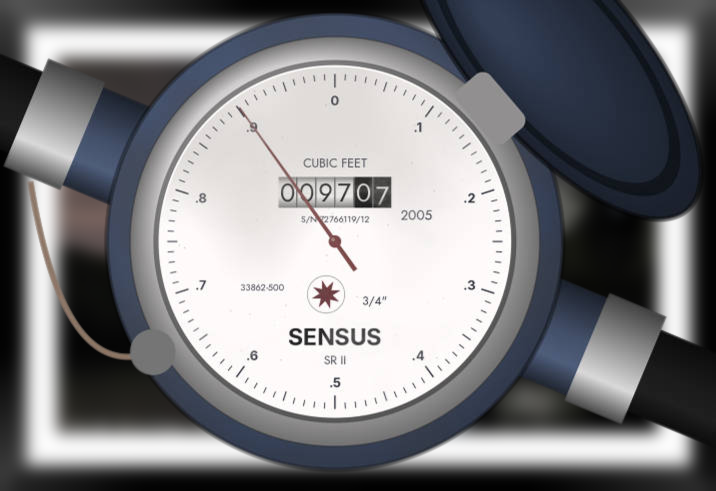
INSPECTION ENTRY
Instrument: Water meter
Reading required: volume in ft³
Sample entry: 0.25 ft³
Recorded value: 9706.90 ft³
